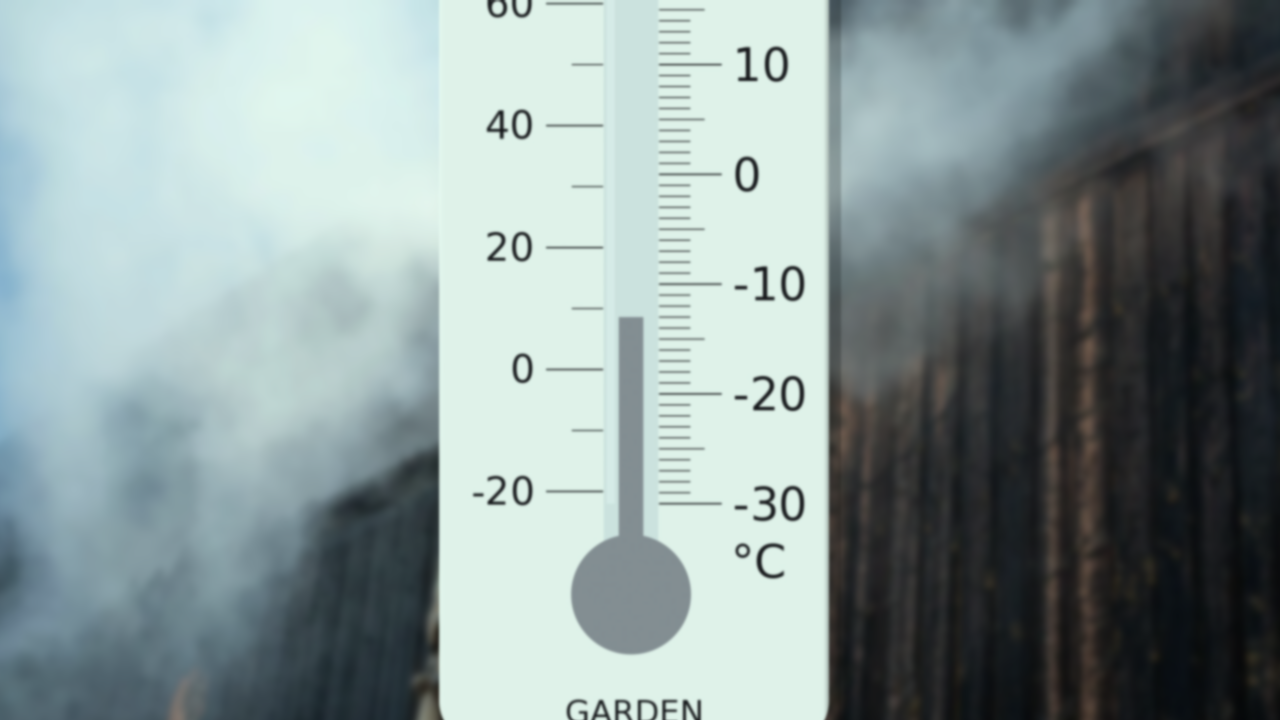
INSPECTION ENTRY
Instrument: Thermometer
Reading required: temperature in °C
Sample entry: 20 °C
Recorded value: -13 °C
